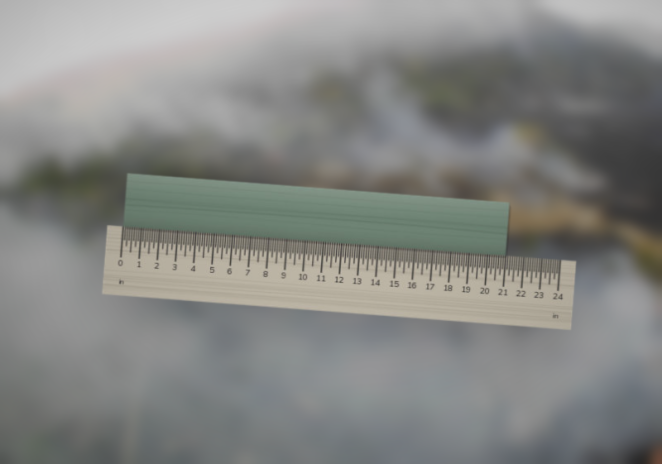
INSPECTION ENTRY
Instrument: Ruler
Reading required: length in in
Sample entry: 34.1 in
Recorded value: 21 in
